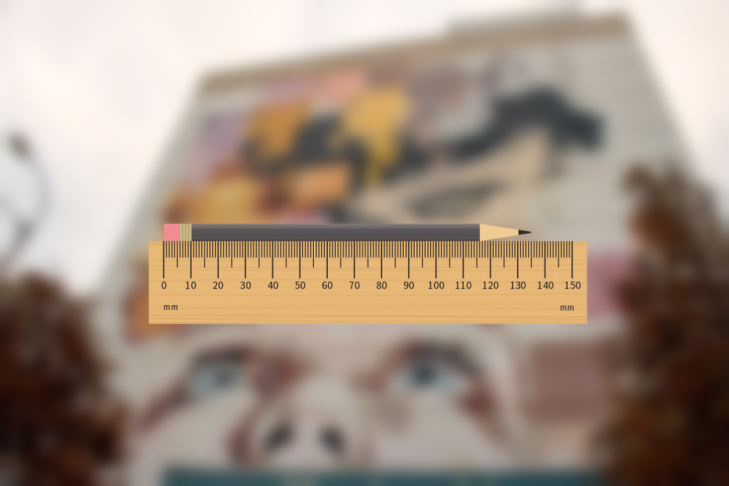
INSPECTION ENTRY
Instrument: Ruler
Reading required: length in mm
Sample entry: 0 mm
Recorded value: 135 mm
